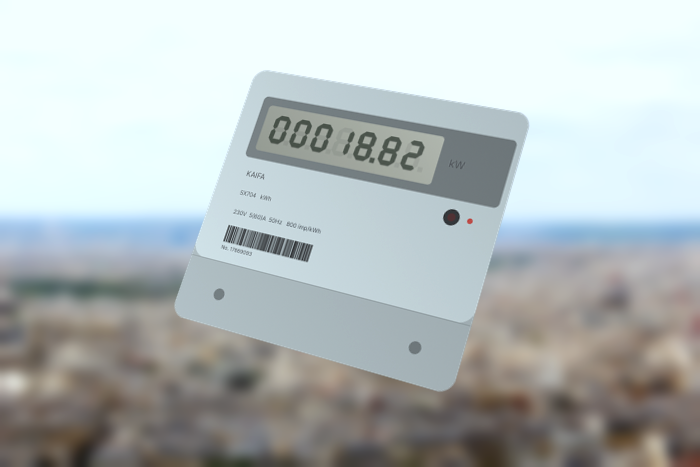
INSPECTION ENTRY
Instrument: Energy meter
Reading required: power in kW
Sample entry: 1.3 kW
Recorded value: 18.82 kW
